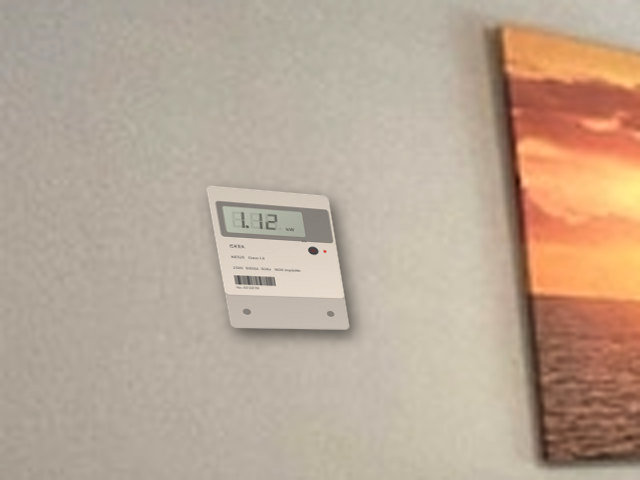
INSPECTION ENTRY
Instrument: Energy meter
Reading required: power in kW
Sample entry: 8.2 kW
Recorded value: 1.12 kW
